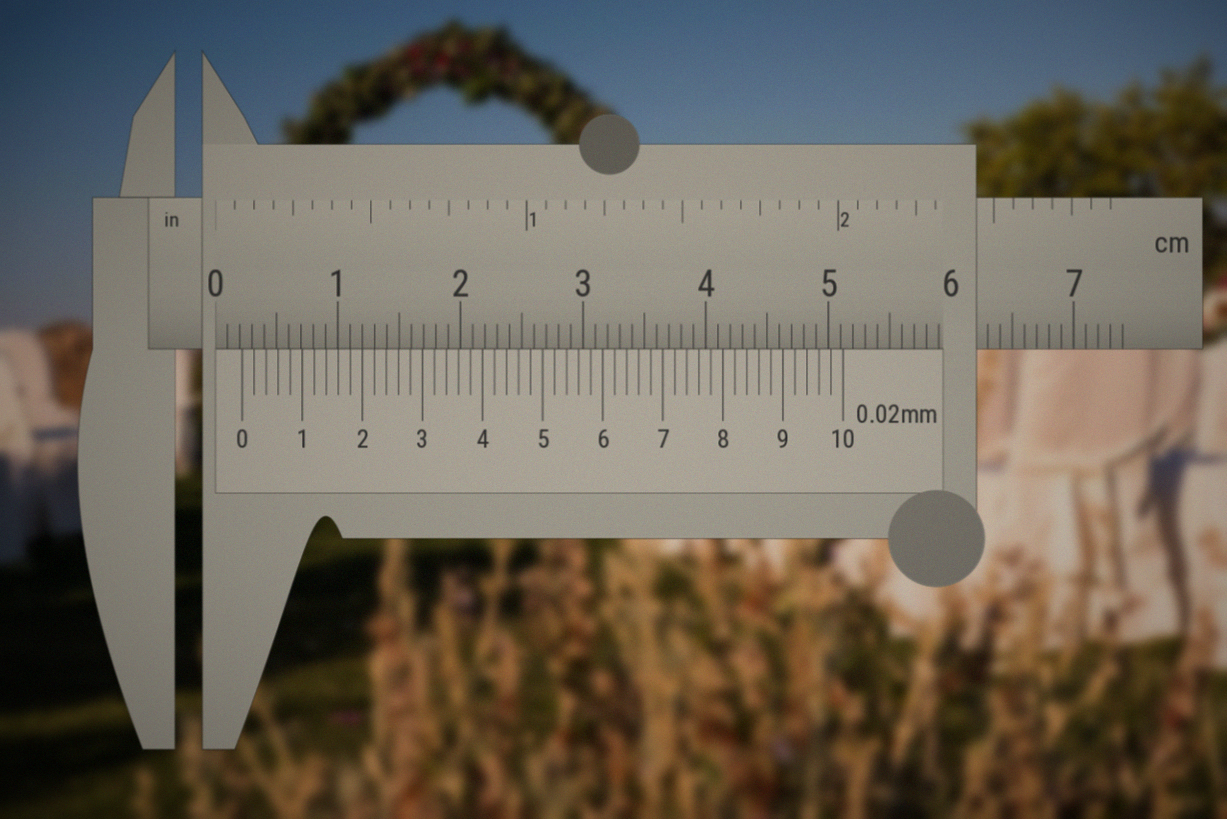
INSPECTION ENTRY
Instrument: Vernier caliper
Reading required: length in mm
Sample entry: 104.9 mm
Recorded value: 2.2 mm
